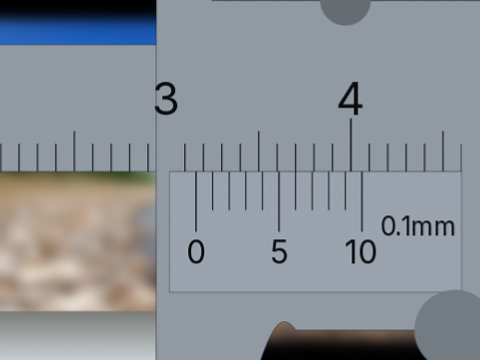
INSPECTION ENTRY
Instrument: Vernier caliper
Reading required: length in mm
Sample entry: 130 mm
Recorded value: 31.6 mm
